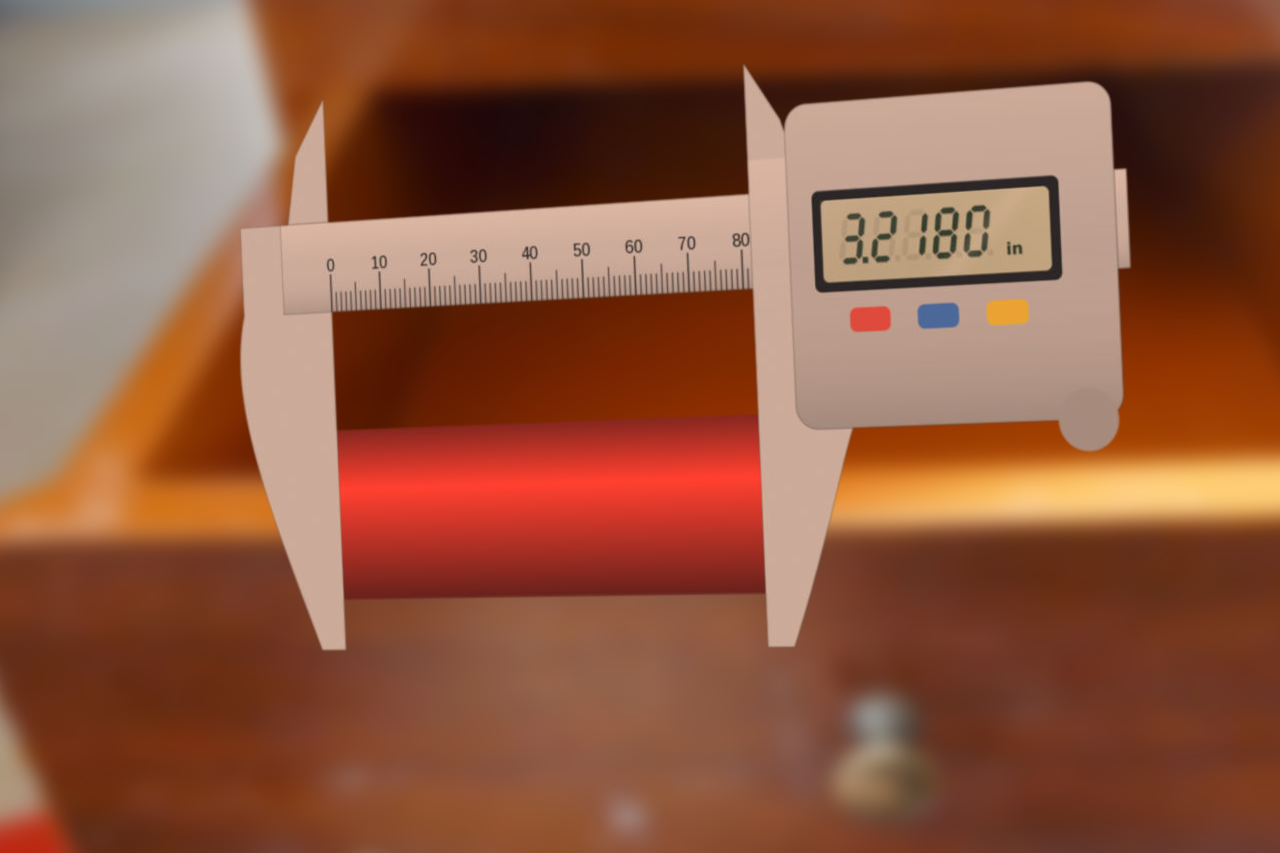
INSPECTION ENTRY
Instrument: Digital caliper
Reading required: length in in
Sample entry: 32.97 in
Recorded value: 3.2180 in
